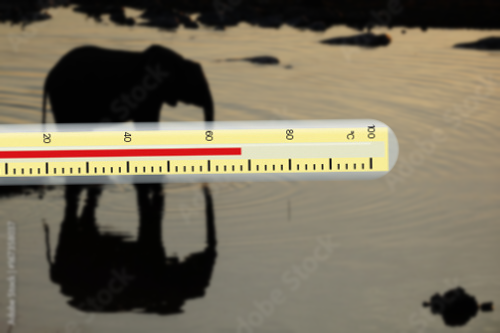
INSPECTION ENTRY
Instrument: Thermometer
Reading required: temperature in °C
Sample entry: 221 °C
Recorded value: 68 °C
